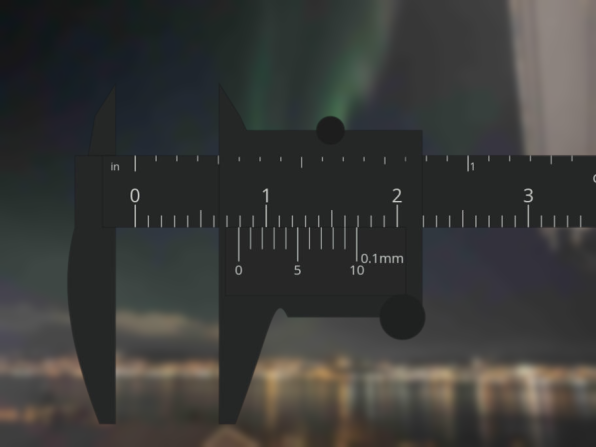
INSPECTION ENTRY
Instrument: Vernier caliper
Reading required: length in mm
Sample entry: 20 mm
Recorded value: 7.9 mm
